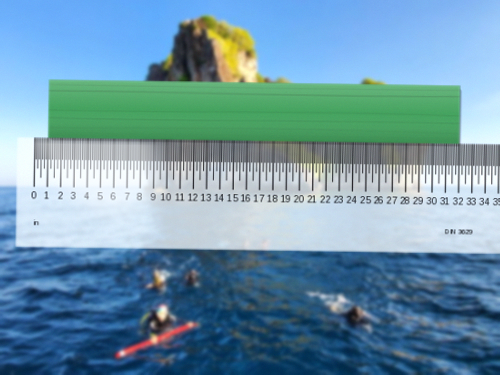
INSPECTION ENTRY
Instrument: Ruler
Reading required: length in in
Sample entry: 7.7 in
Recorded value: 31 in
